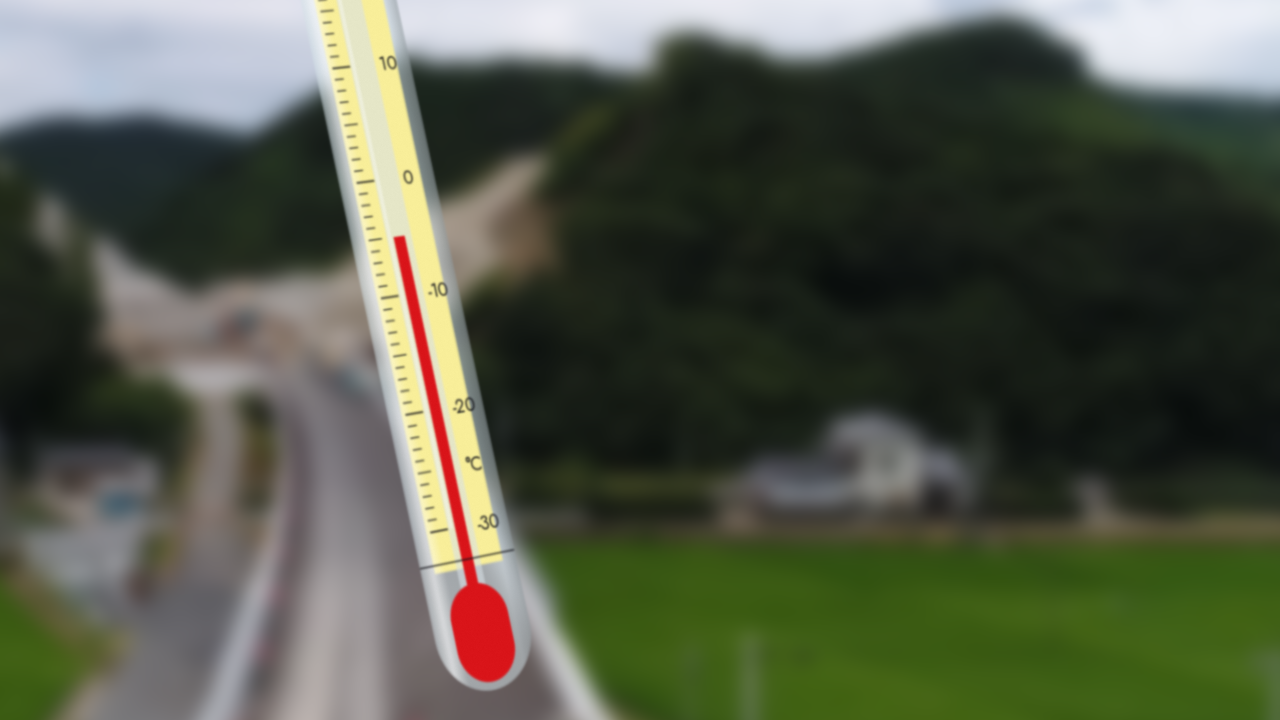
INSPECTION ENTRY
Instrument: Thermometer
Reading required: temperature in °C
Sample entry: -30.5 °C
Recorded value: -5 °C
